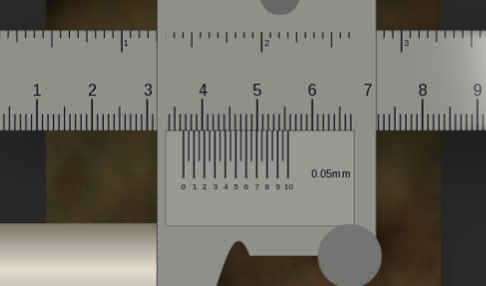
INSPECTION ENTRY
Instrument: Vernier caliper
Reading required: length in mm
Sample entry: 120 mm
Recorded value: 36.6 mm
